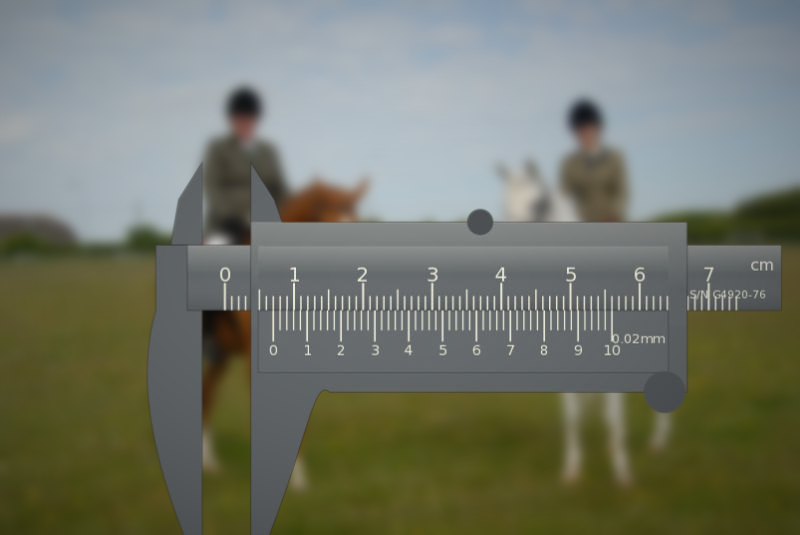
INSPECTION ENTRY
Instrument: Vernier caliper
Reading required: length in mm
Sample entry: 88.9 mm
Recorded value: 7.0 mm
